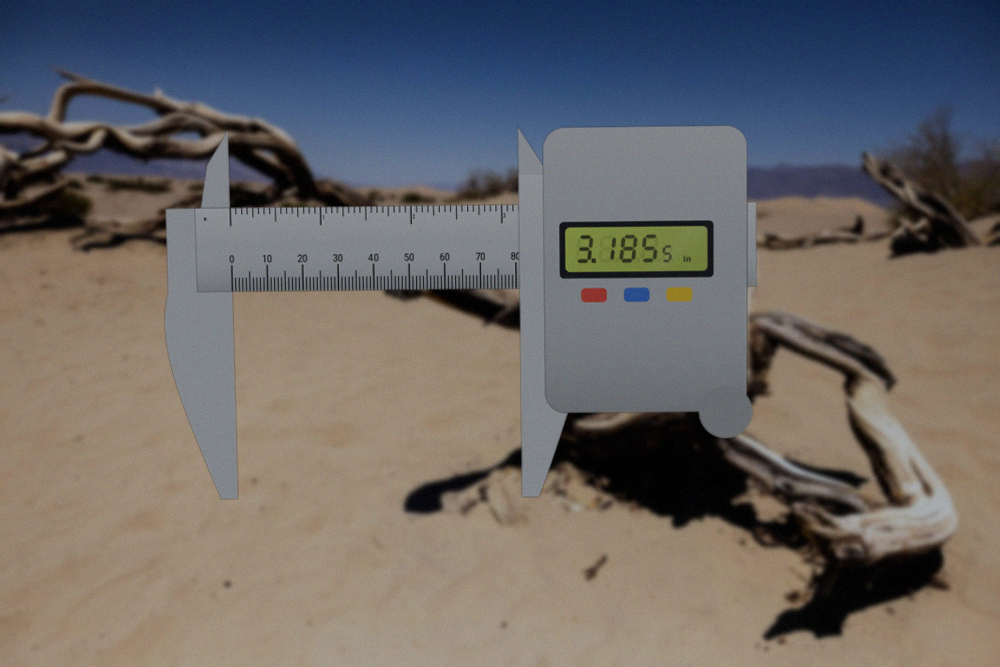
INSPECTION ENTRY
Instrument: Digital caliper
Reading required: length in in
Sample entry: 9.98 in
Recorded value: 3.1855 in
